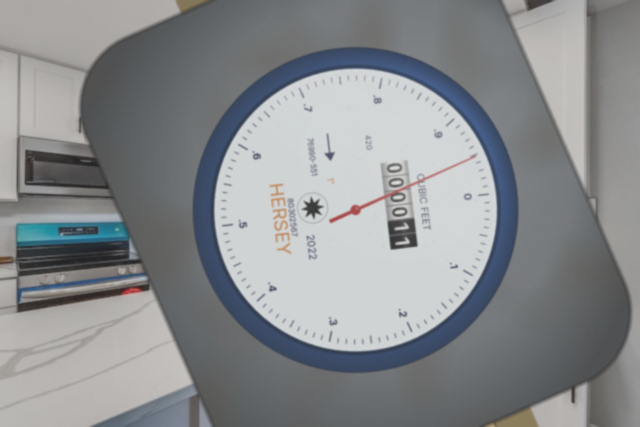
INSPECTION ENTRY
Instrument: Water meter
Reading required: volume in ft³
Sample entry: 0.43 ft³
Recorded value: 10.95 ft³
